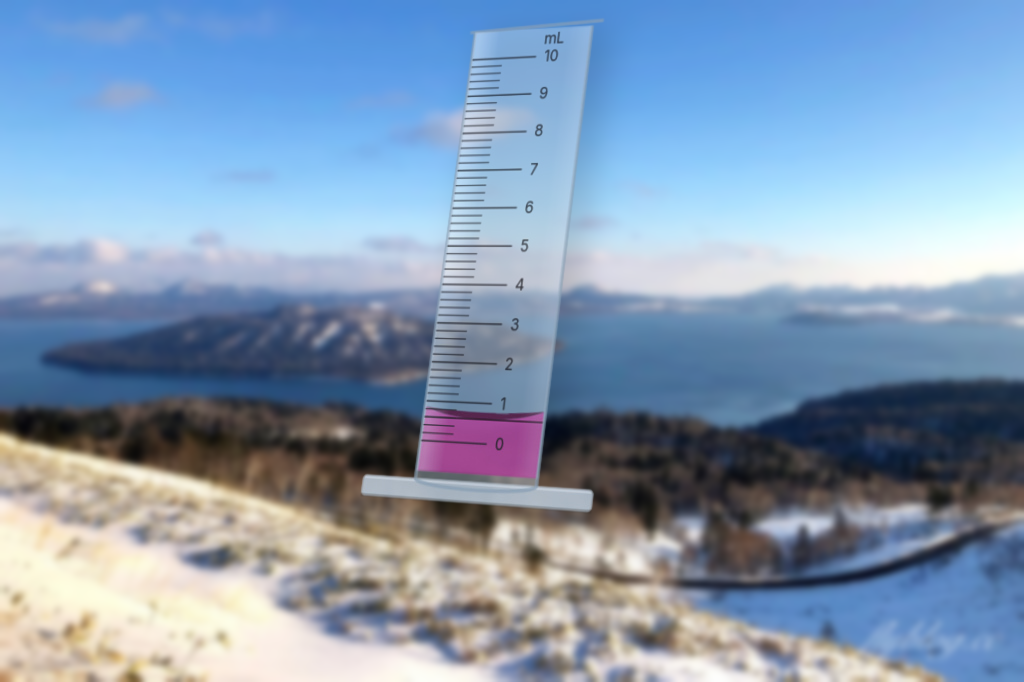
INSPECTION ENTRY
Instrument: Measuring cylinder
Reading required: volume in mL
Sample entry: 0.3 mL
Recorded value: 0.6 mL
